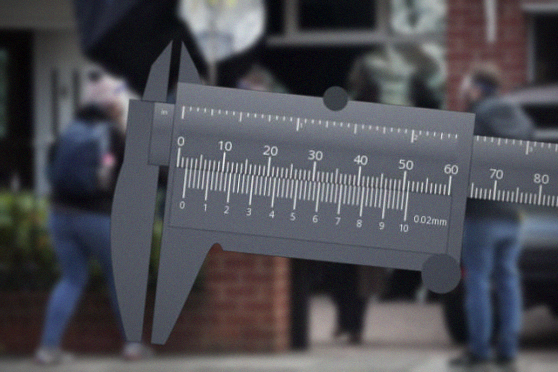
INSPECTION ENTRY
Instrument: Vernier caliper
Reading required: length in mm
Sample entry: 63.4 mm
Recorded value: 2.0 mm
